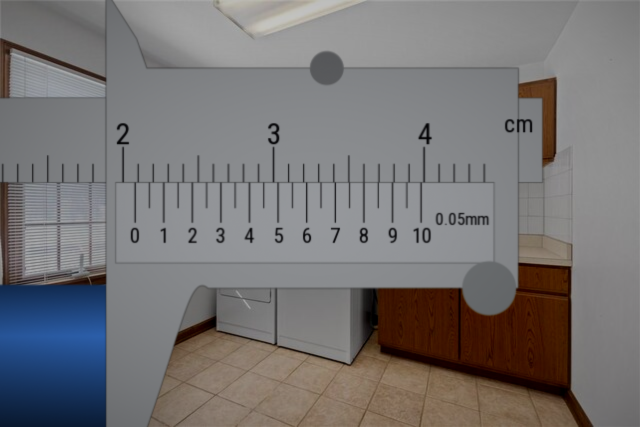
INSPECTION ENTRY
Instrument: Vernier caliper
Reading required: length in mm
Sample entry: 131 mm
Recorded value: 20.8 mm
